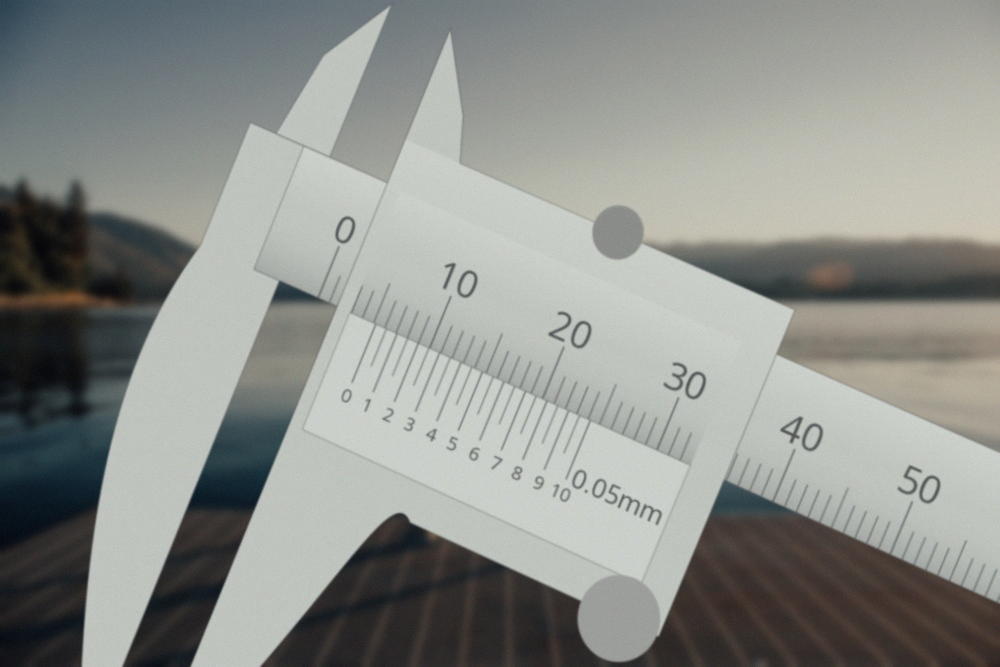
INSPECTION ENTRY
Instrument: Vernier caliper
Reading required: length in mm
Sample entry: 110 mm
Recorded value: 5.2 mm
